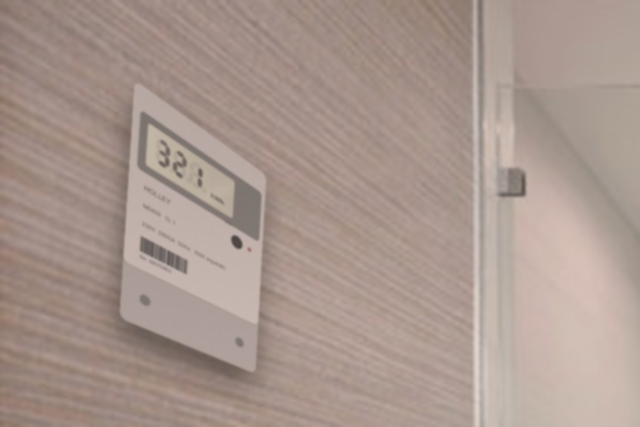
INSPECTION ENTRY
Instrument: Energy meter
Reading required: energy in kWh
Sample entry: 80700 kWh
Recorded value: 321 kWh
